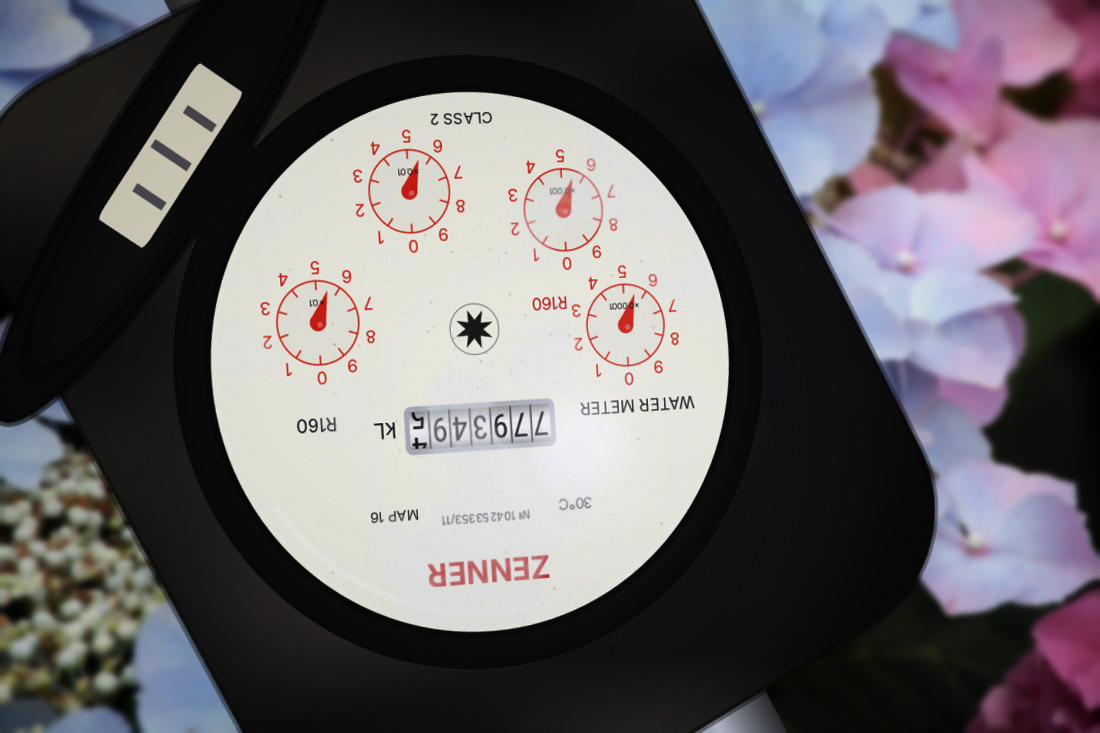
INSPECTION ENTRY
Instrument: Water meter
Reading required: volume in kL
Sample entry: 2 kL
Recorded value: 7793494.5555 kL
